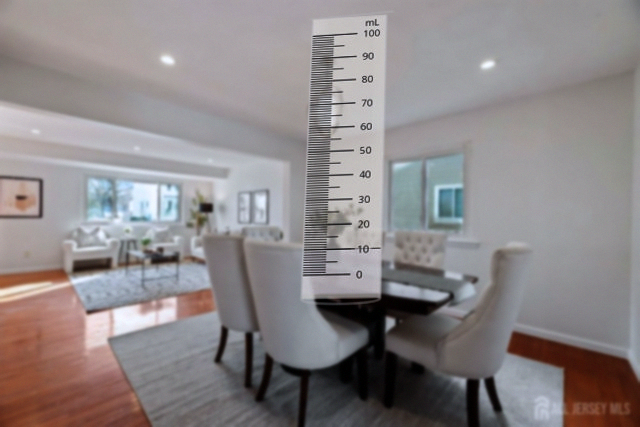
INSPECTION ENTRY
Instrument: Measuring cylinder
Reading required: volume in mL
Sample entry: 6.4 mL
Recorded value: 10 mL
